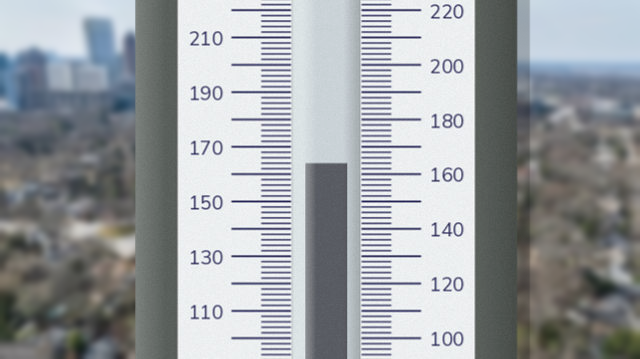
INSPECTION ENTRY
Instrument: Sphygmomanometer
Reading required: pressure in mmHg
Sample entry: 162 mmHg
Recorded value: 164 mmHg
